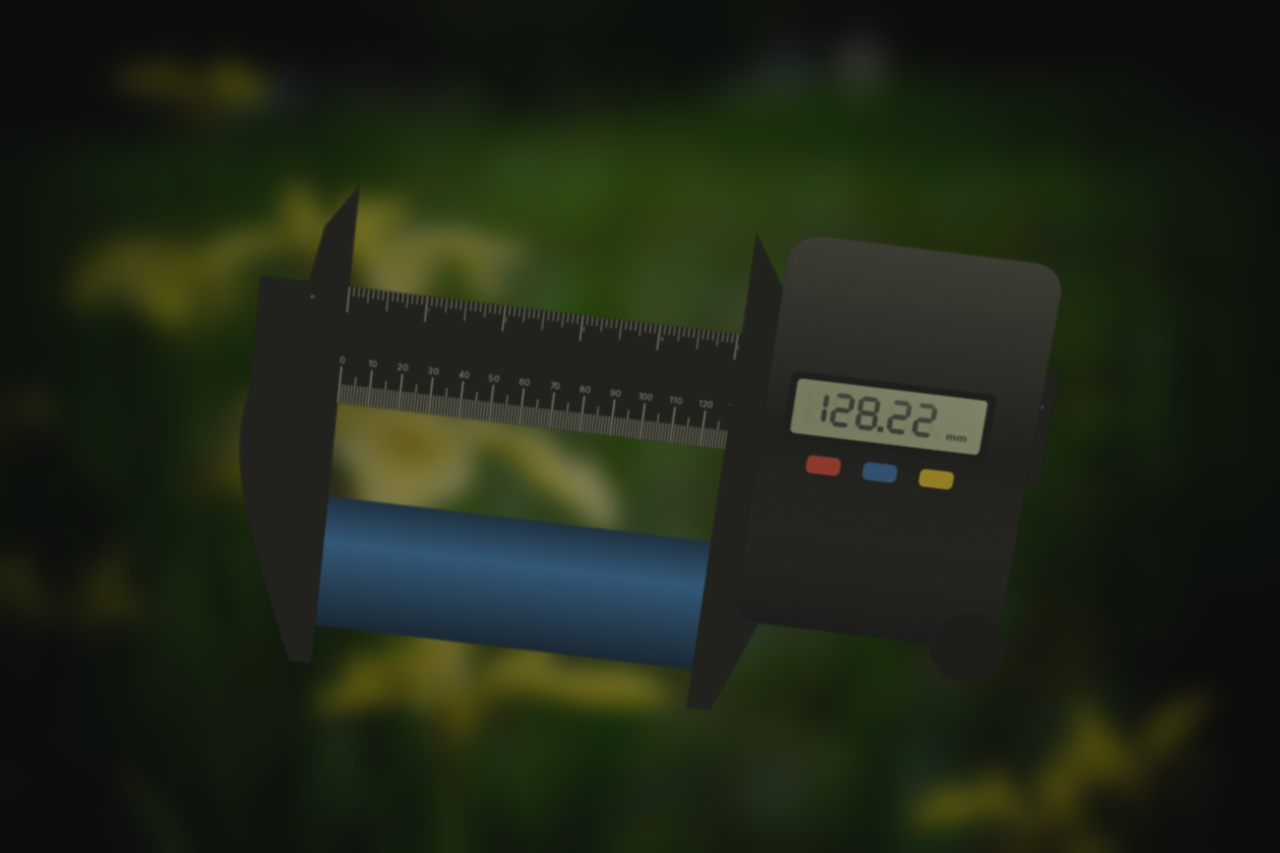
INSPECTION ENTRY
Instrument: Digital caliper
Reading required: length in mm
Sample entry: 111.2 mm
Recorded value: 128.22 mm
